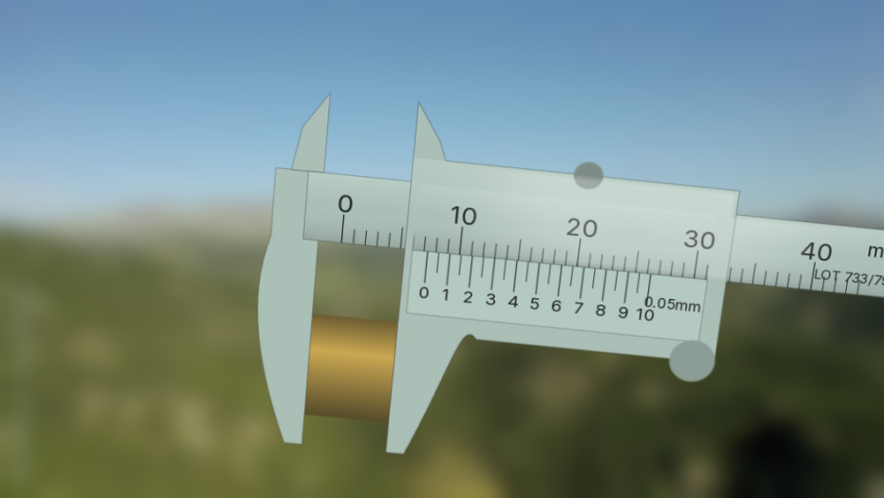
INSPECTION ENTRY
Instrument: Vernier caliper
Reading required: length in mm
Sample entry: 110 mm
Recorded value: 7.3 mm
